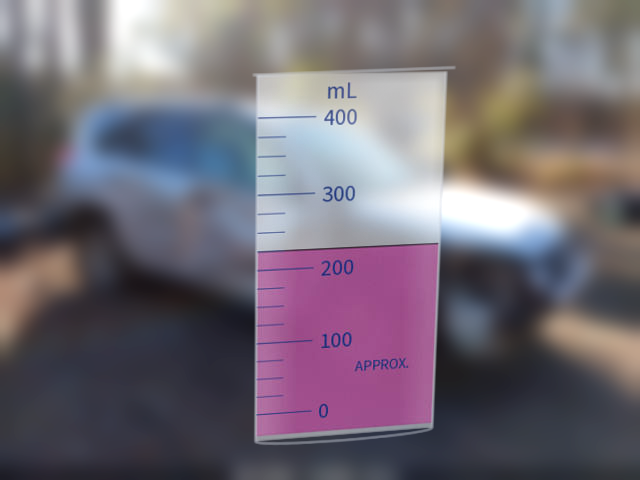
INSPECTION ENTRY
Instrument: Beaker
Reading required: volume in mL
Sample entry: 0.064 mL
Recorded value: 225 mL
